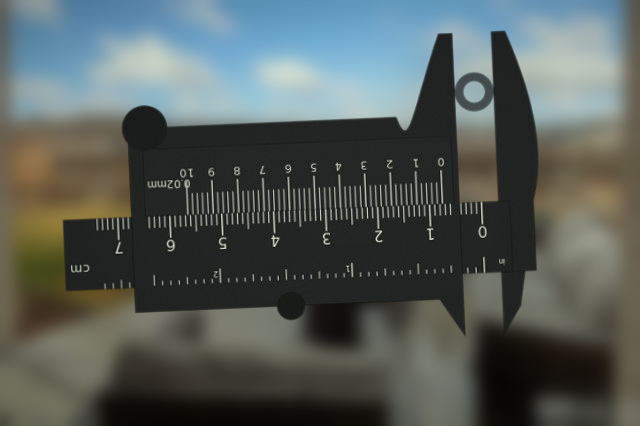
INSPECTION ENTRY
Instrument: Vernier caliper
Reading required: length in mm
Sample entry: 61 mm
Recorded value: 7.5 mm
